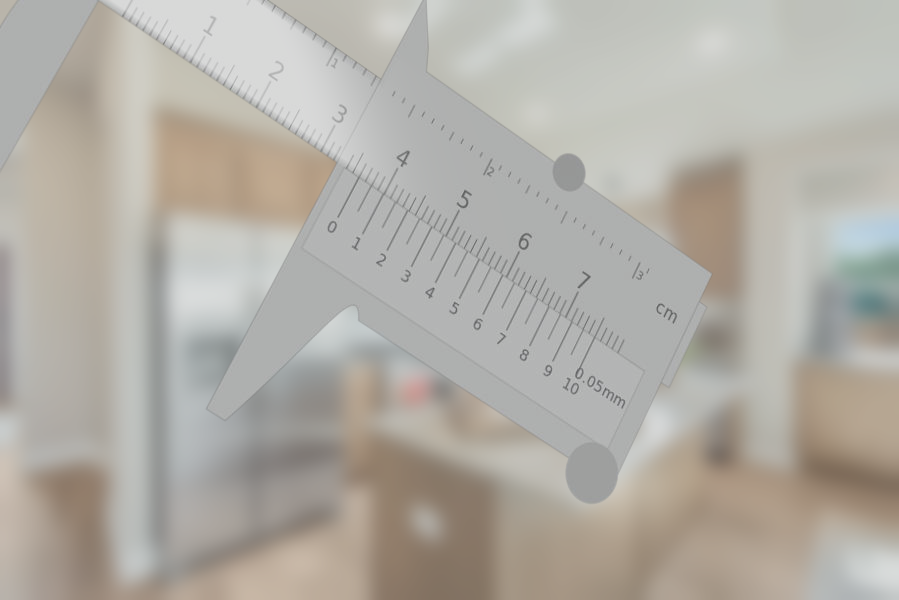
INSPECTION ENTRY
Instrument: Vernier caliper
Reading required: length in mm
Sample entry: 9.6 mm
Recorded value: 36.0 mm
